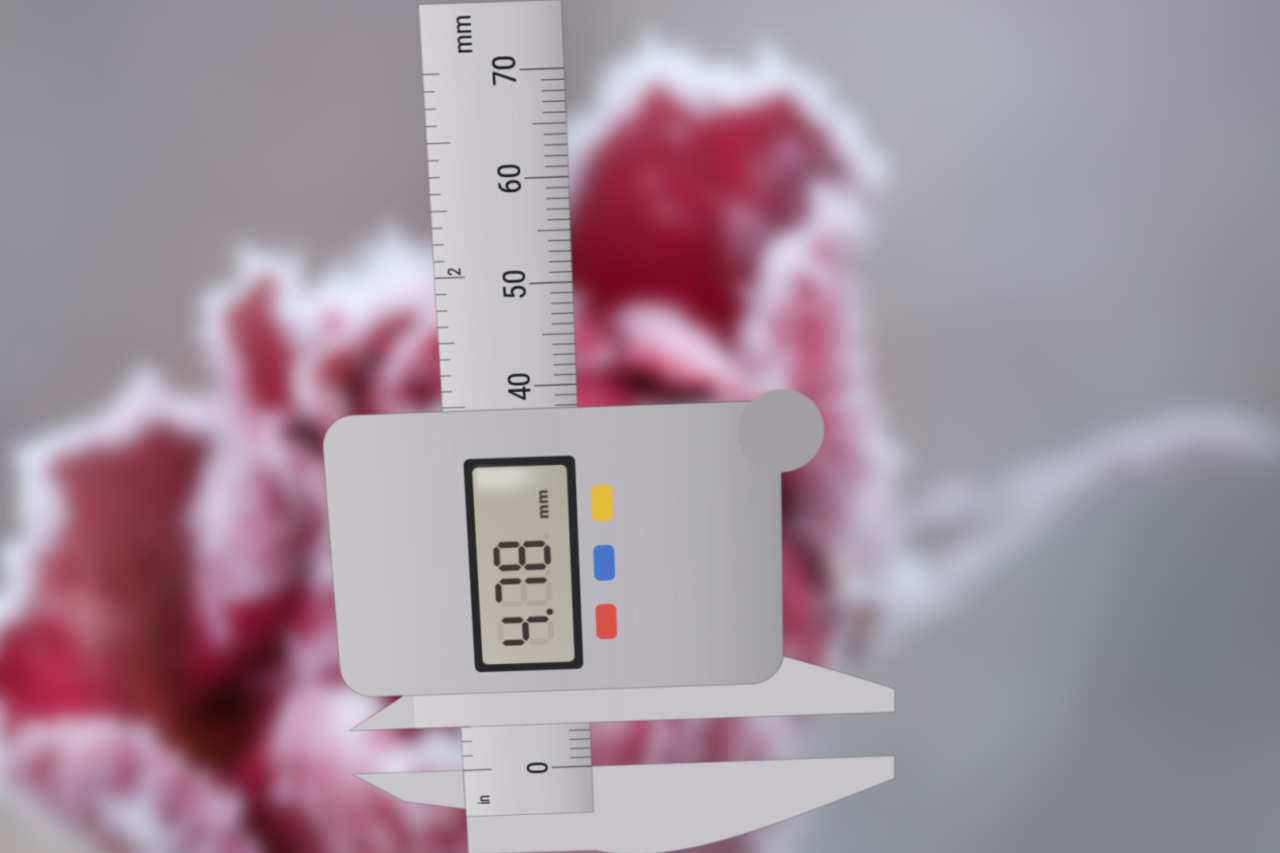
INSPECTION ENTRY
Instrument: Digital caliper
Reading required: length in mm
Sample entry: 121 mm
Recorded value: 4.78 mm
